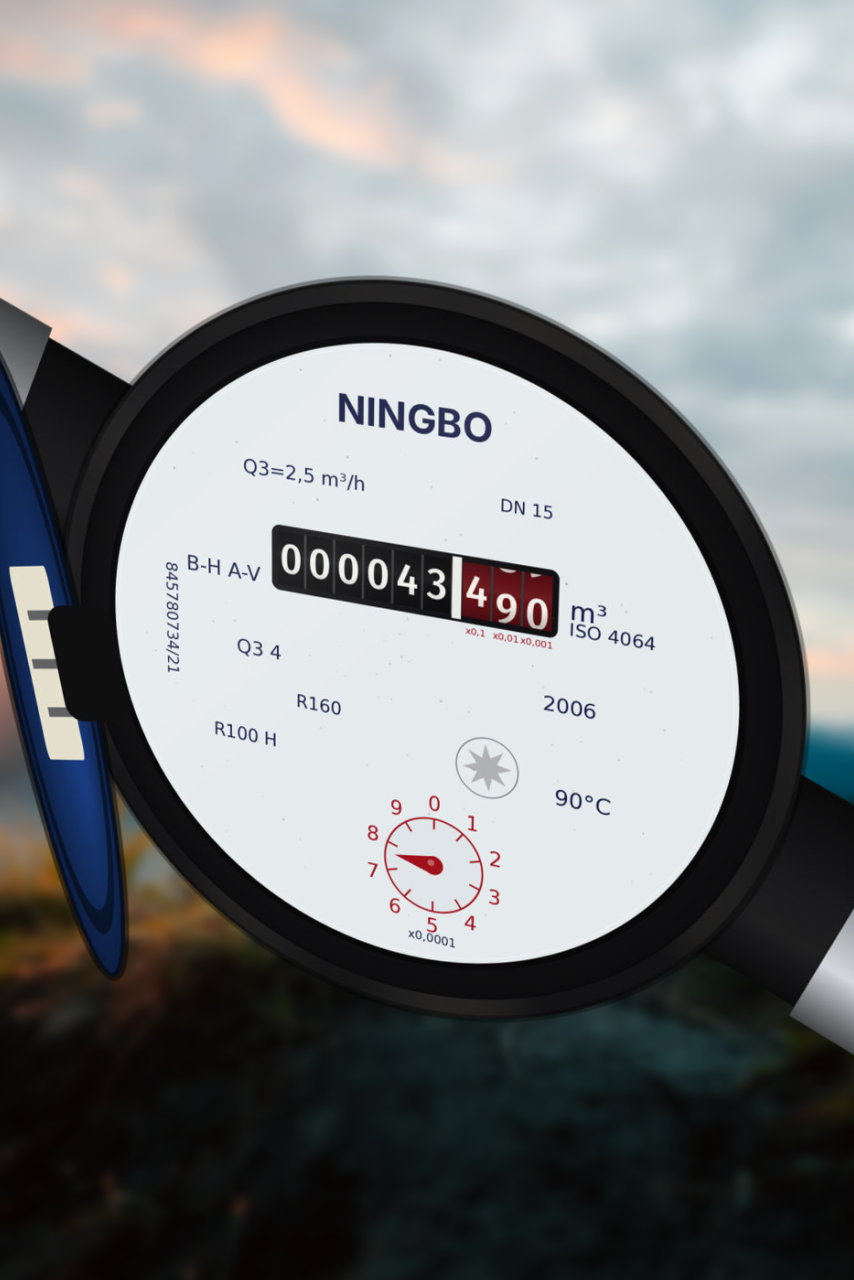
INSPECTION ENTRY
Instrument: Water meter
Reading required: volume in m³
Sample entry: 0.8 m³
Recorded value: 43.4897 m³
